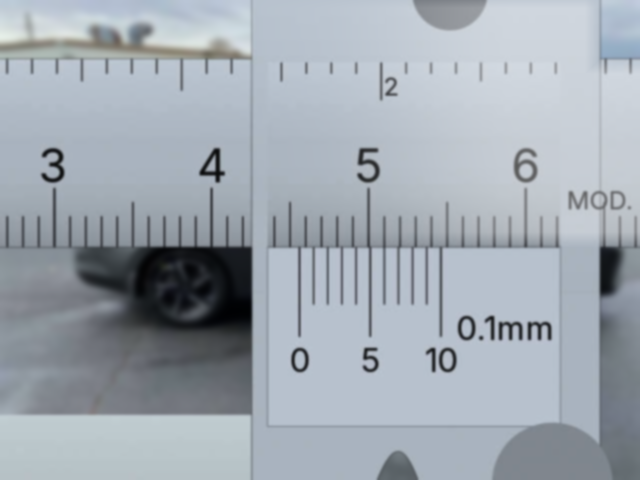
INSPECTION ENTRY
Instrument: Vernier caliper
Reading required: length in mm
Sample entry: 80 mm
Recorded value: 45.6 mm
